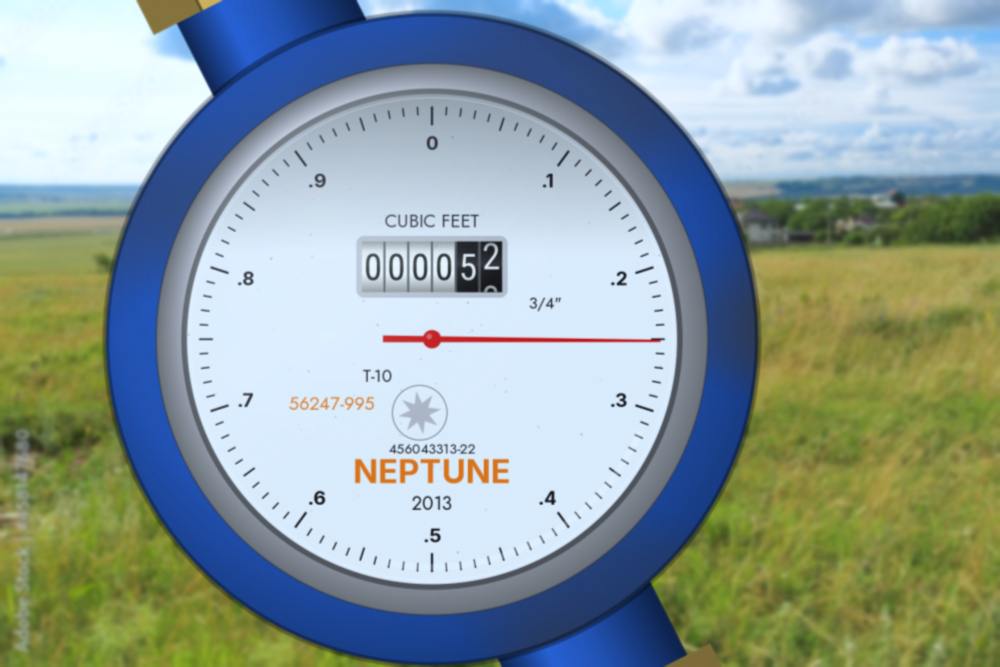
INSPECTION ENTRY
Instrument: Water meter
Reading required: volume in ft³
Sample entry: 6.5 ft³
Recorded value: 52.25 ft³
